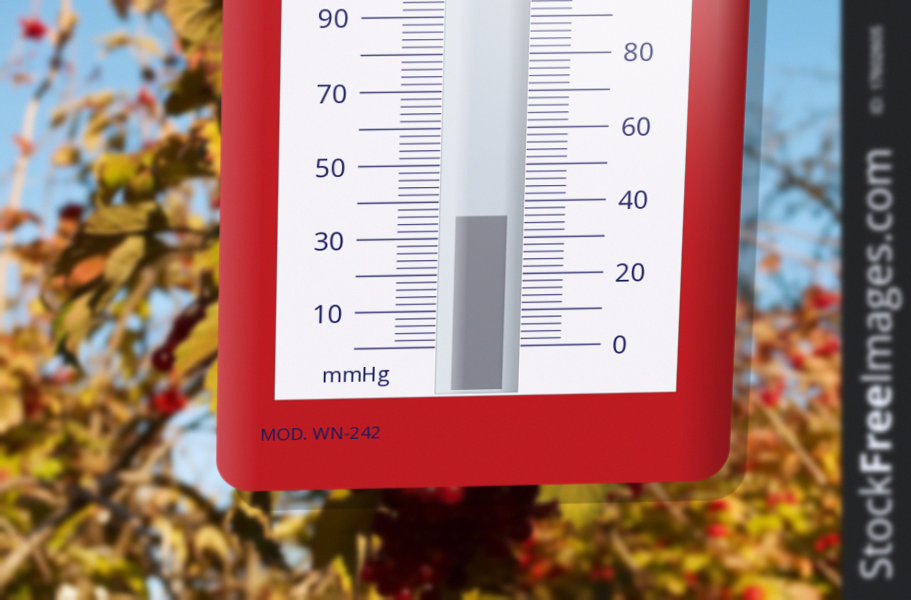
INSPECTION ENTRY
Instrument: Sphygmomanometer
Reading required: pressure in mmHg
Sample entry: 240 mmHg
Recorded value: 36 mmHg
